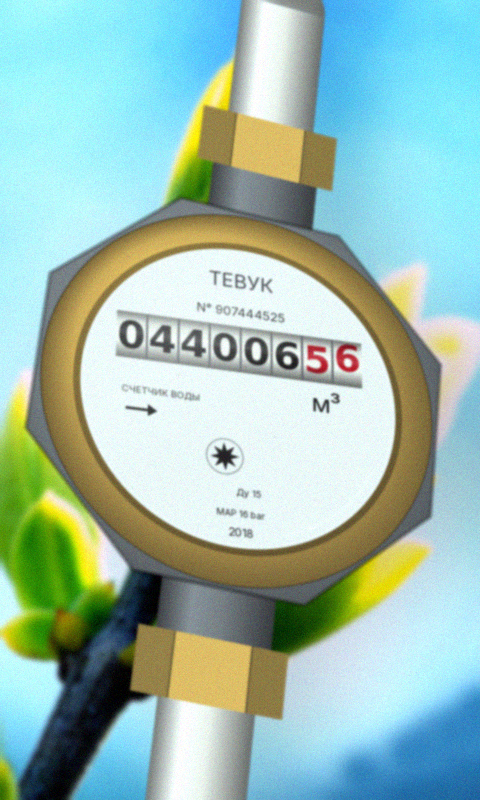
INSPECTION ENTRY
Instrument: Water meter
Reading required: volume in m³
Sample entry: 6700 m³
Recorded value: 44006.56 m³
